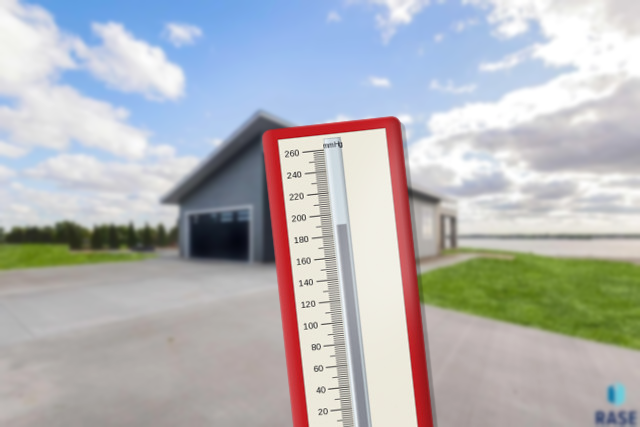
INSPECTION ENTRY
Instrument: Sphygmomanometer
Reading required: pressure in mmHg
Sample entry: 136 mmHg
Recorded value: 190 mmHg
